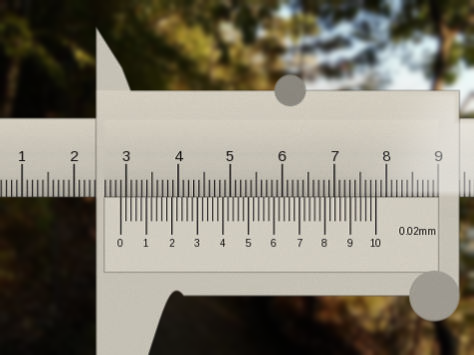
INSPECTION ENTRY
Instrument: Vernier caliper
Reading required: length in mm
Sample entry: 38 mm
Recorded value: 29.0 mm
